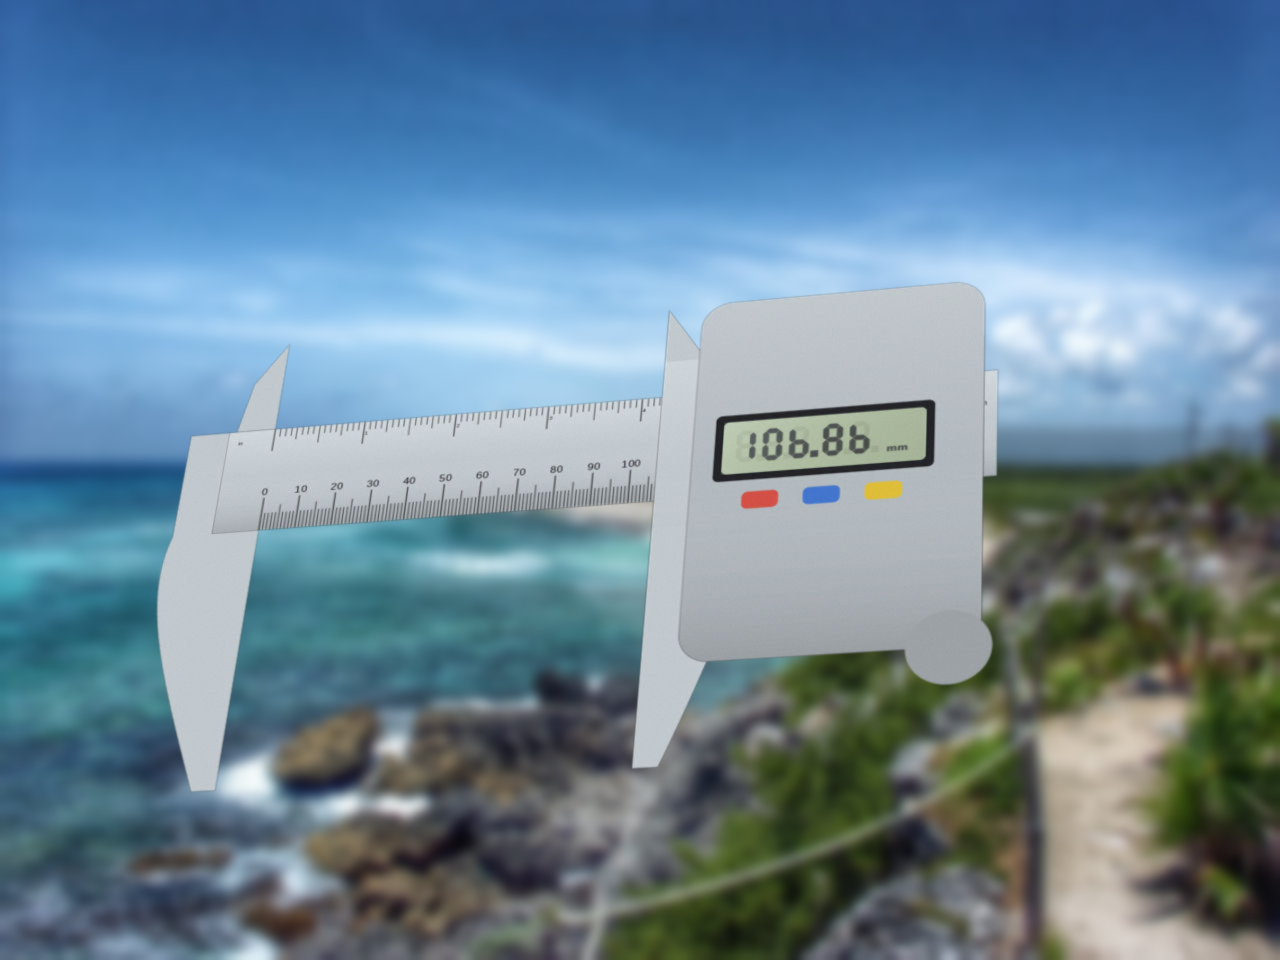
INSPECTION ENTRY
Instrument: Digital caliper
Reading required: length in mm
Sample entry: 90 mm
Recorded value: 106.86 mm
